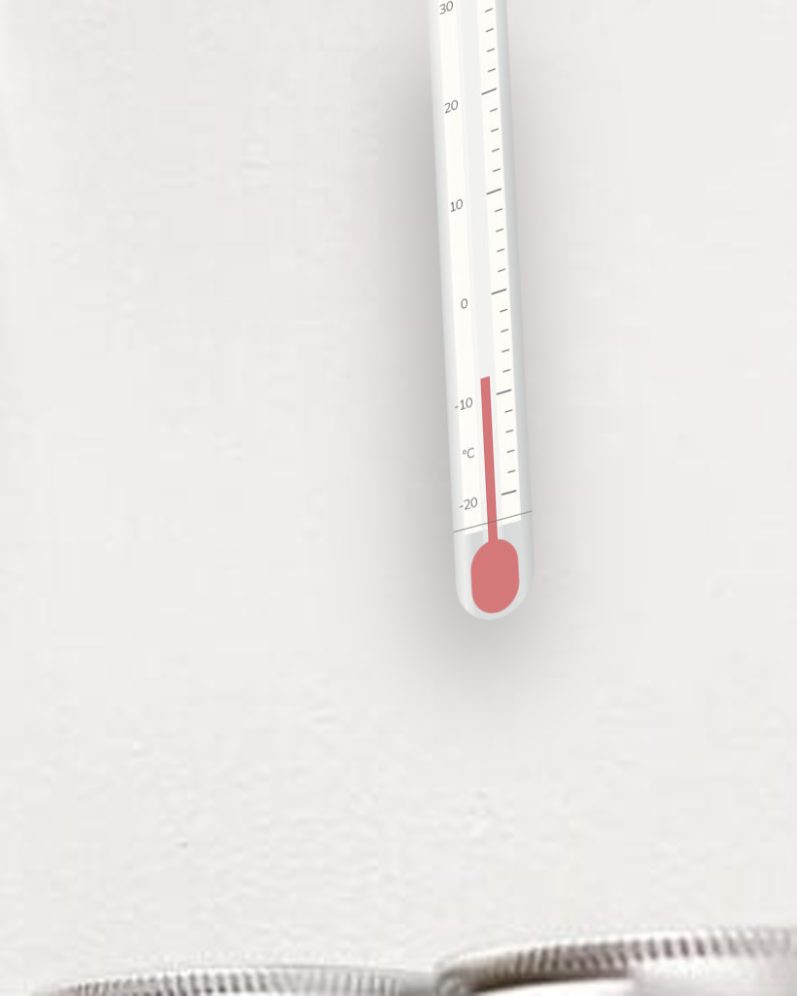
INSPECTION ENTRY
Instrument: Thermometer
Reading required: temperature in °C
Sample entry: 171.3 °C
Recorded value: -8 °C
